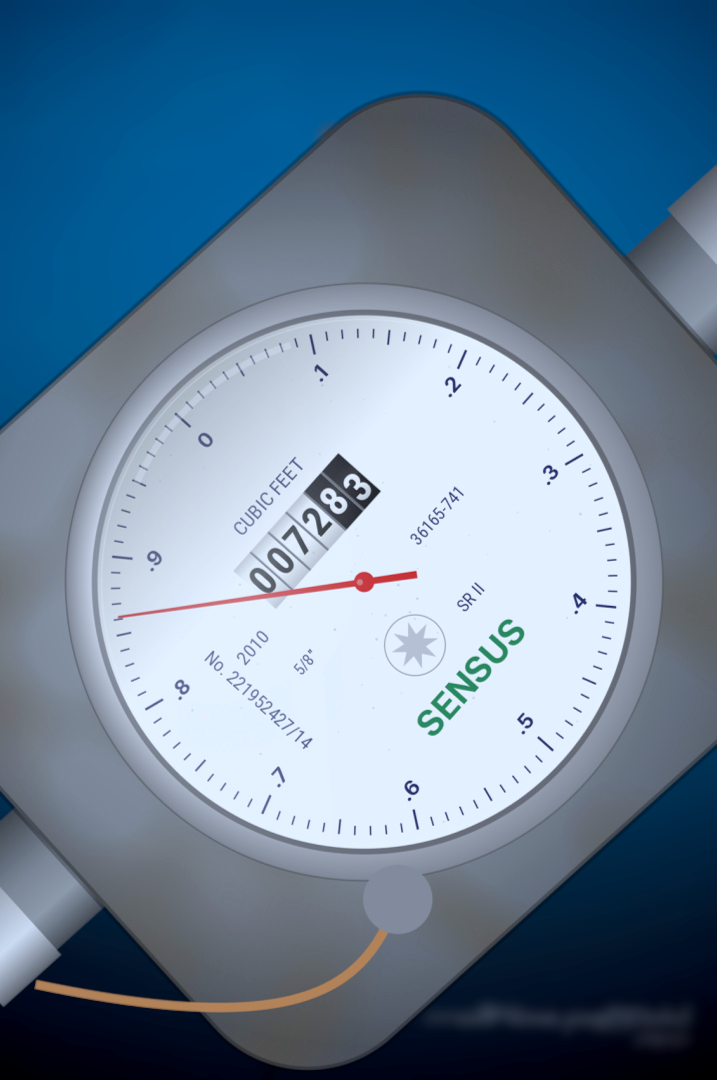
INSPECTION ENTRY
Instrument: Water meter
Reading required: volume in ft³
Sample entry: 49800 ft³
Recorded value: 7282.86 ft³
